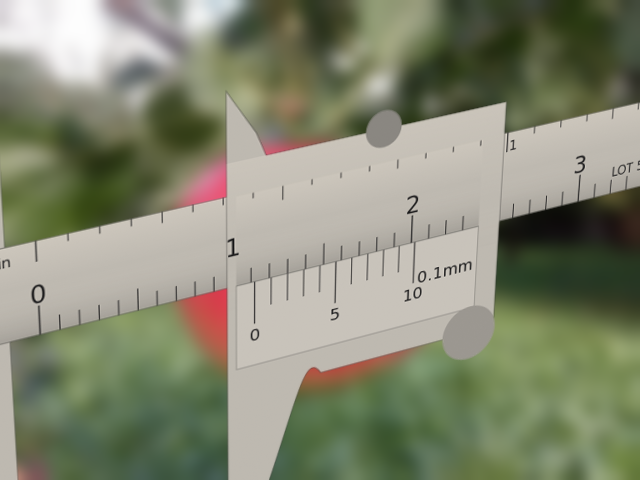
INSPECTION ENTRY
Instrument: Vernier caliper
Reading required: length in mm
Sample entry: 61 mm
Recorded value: 11.2 mm
